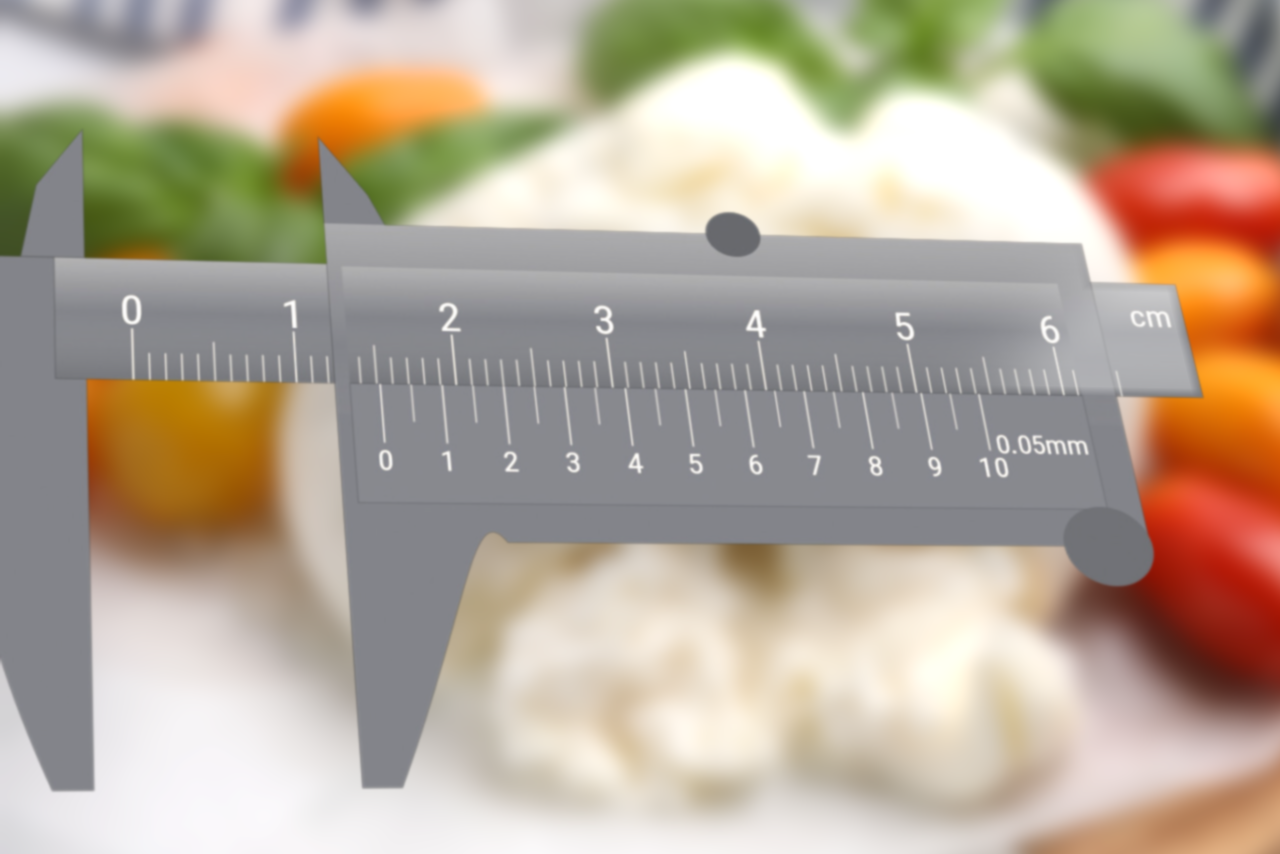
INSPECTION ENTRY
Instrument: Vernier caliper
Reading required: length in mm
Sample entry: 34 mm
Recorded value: 15.2 mm
